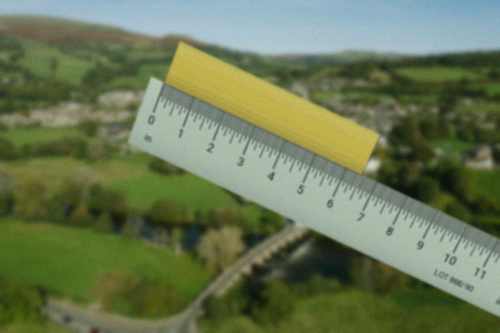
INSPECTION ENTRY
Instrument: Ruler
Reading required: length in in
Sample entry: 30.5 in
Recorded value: 6.5 in
